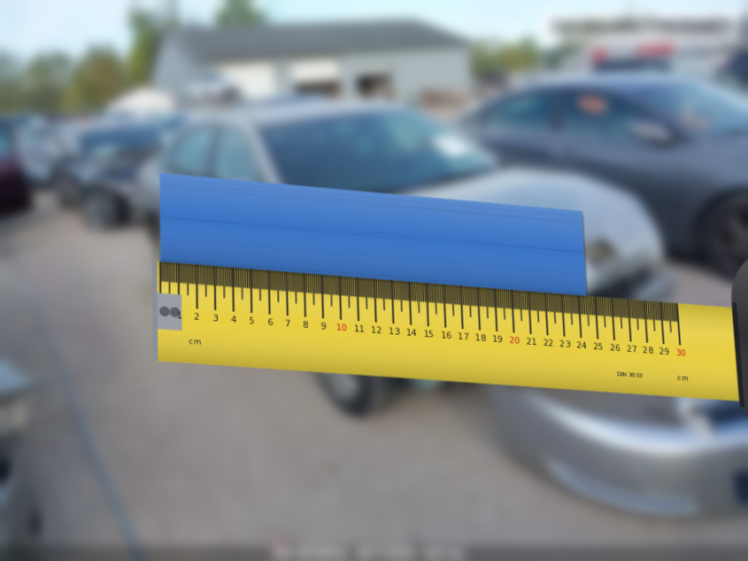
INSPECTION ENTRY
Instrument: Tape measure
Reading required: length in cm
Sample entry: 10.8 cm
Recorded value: 24.5 cm
